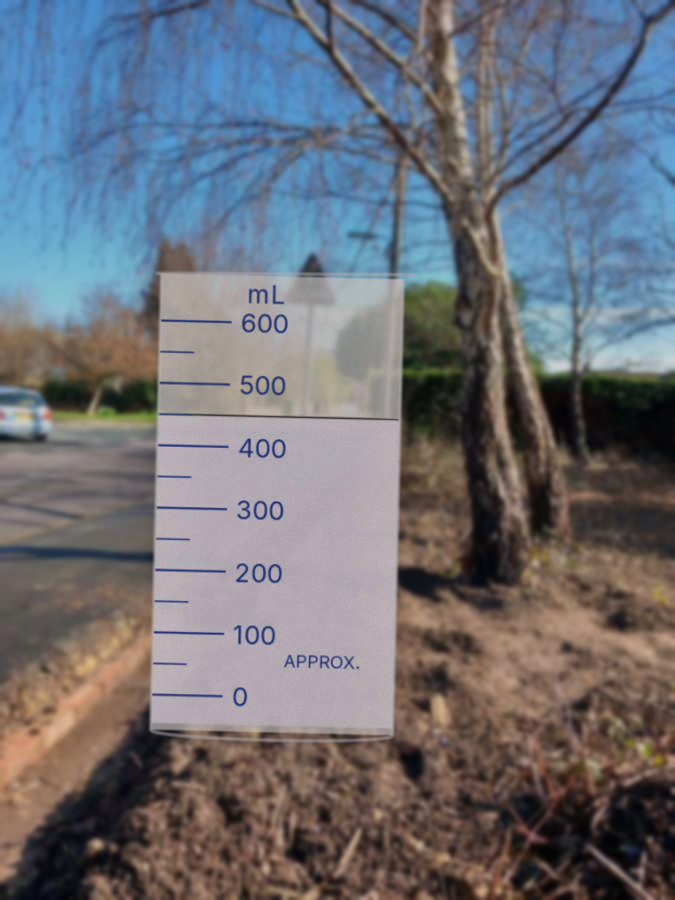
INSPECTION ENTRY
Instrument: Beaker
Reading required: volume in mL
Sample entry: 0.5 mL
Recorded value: 450 mL
